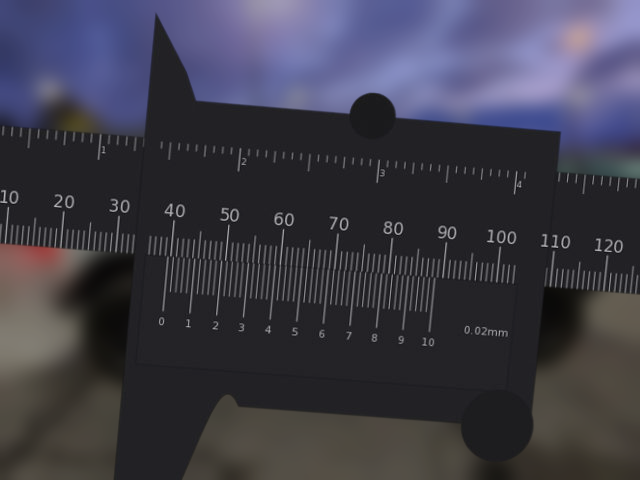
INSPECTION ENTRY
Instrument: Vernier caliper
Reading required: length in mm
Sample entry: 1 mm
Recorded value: 39.5 mm
